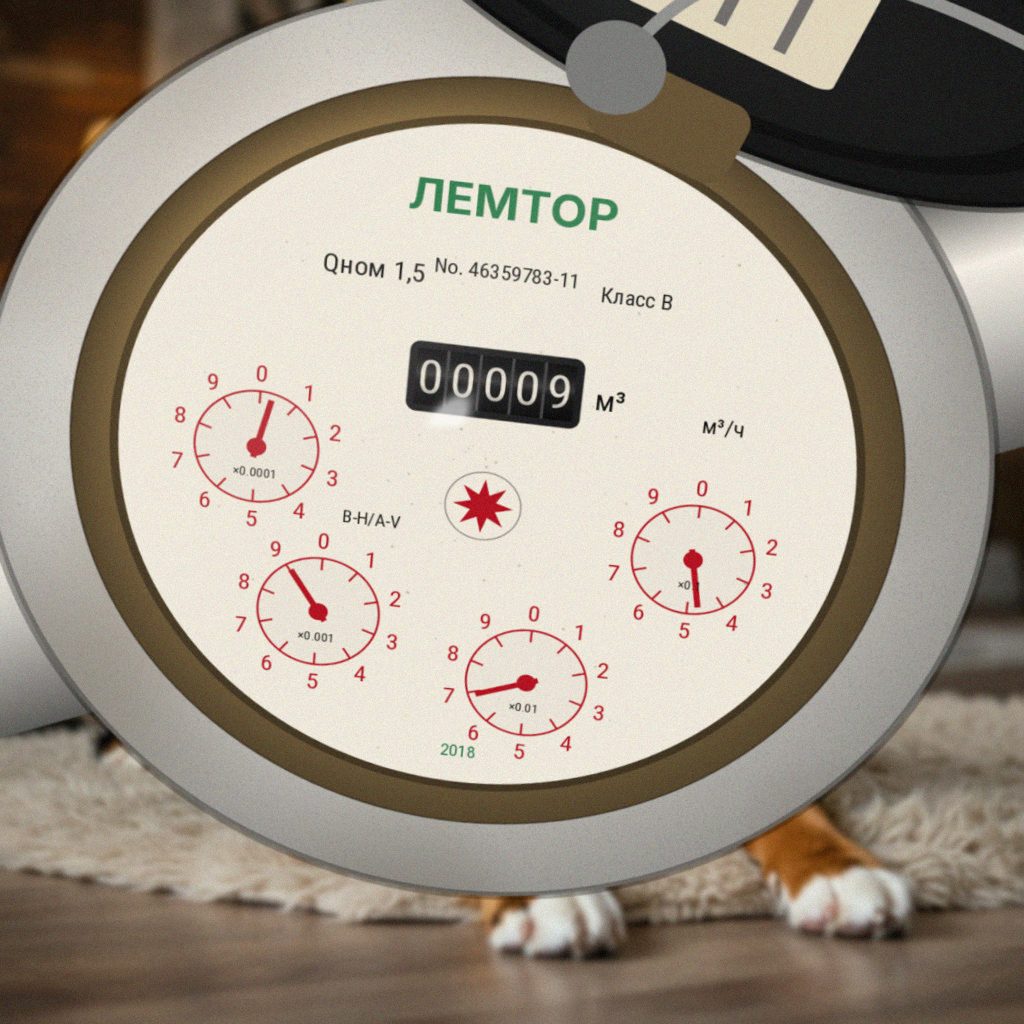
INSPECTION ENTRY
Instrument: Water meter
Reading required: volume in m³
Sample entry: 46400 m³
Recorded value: 9.4690 m³
